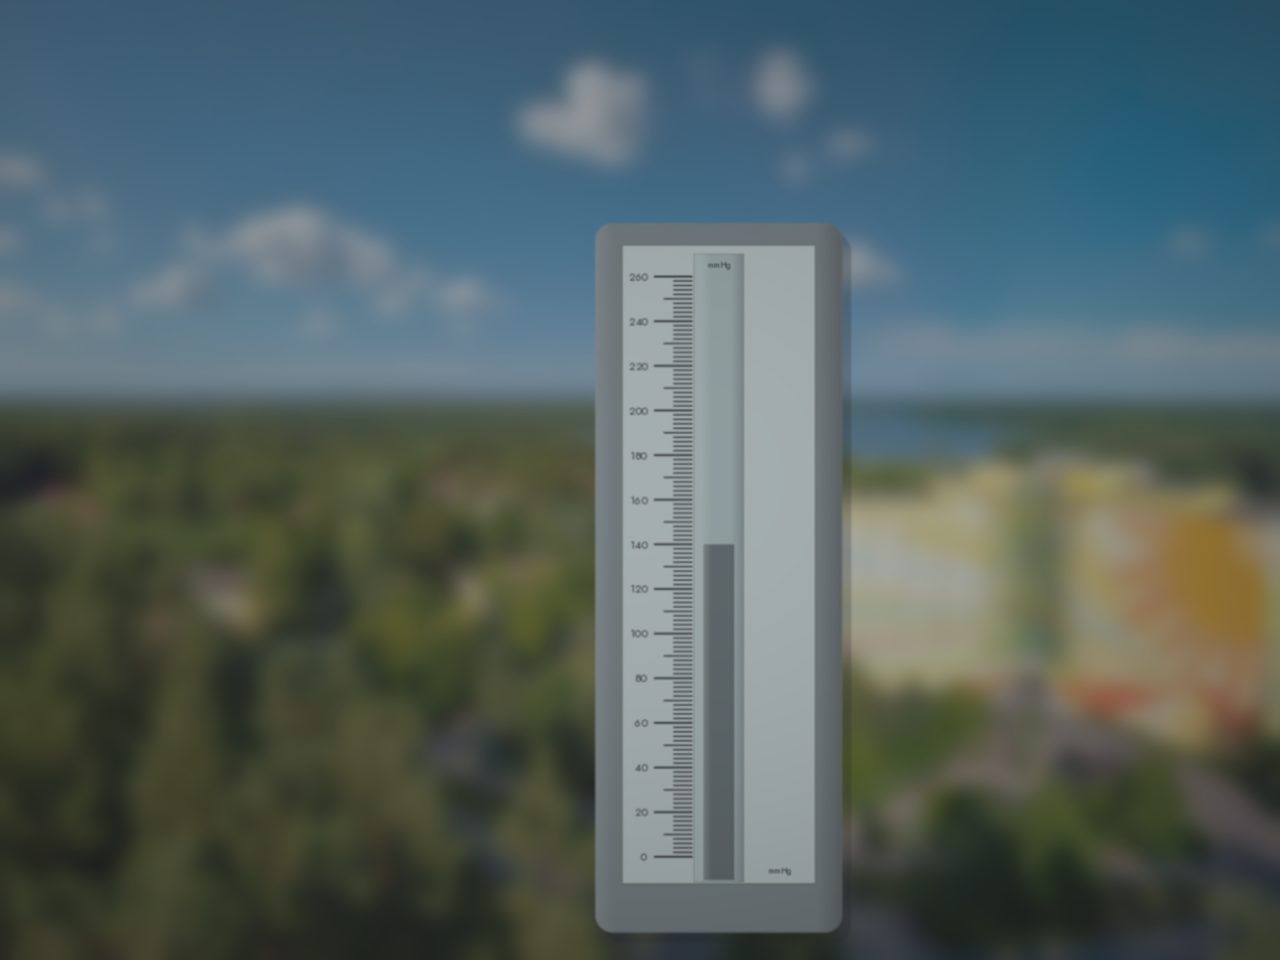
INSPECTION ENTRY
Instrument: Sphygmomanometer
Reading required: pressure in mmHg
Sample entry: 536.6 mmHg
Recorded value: 140 mmHg
